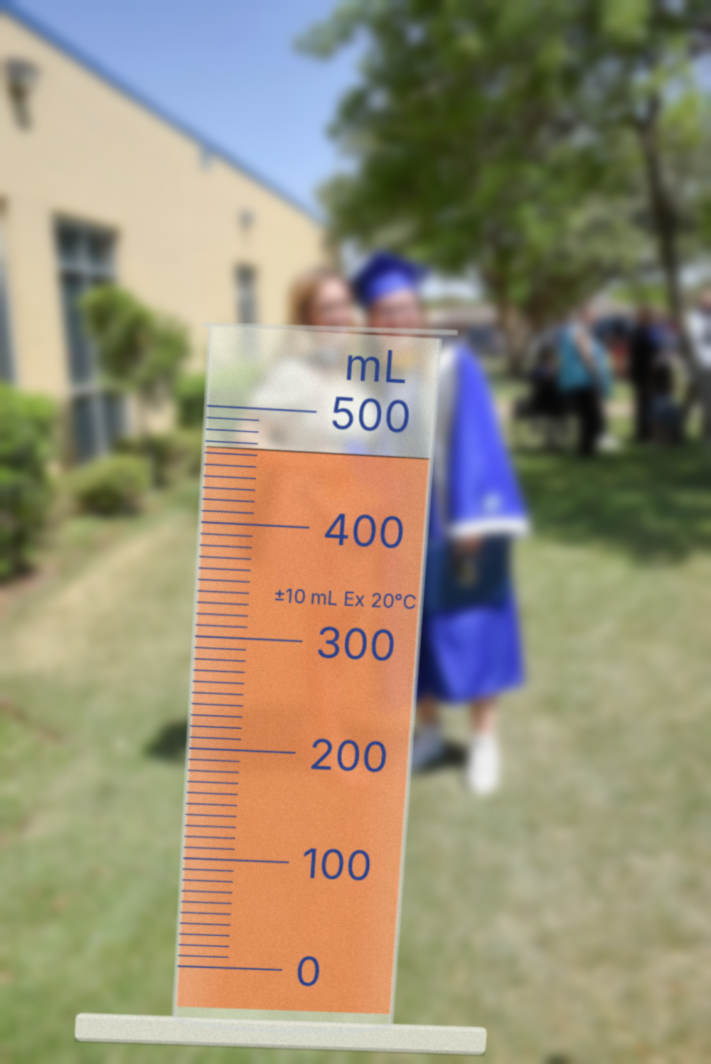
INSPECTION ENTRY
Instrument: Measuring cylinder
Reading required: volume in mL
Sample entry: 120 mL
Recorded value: 465 mL
